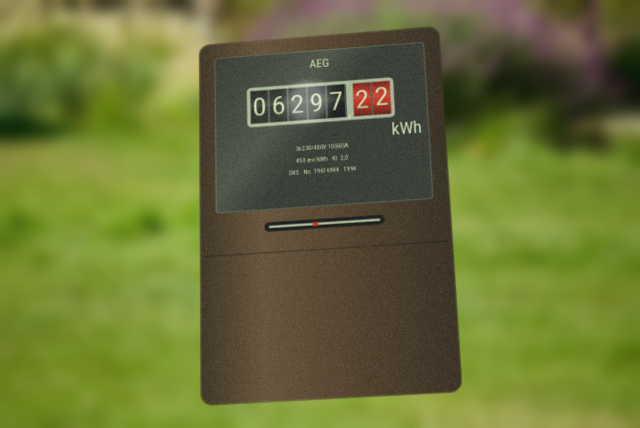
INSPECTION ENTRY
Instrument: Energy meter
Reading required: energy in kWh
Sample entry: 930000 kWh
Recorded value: 6297.22 kWh
